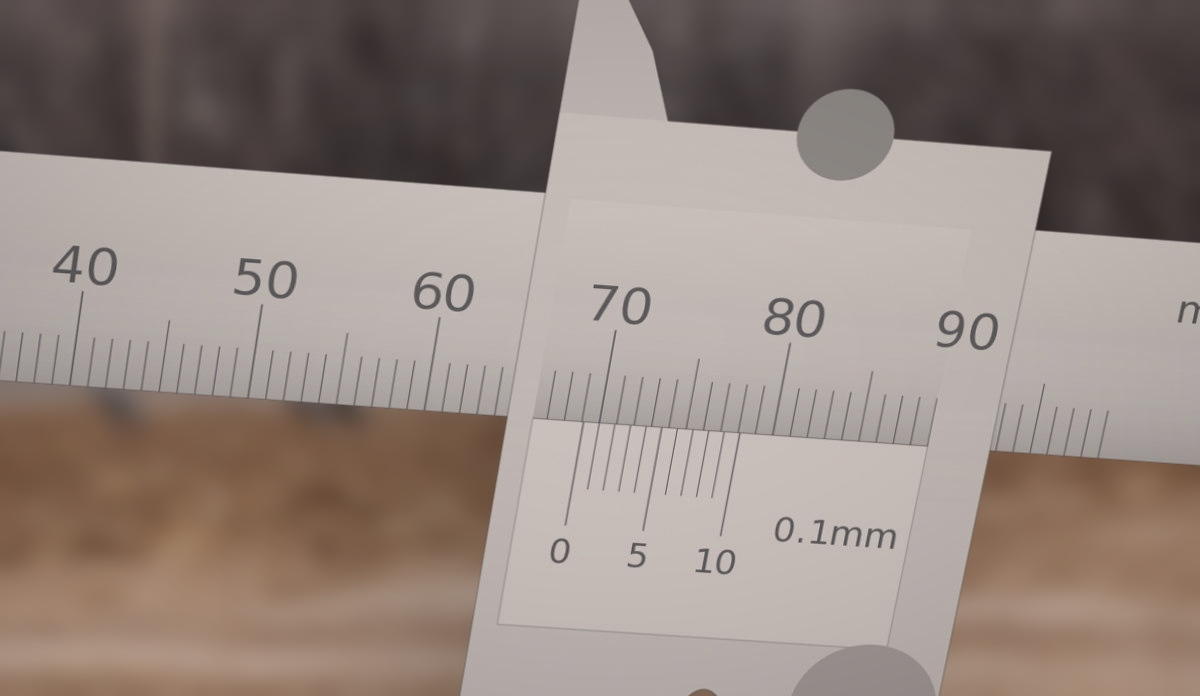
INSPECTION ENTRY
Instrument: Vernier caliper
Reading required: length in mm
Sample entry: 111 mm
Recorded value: 69.1 mm
